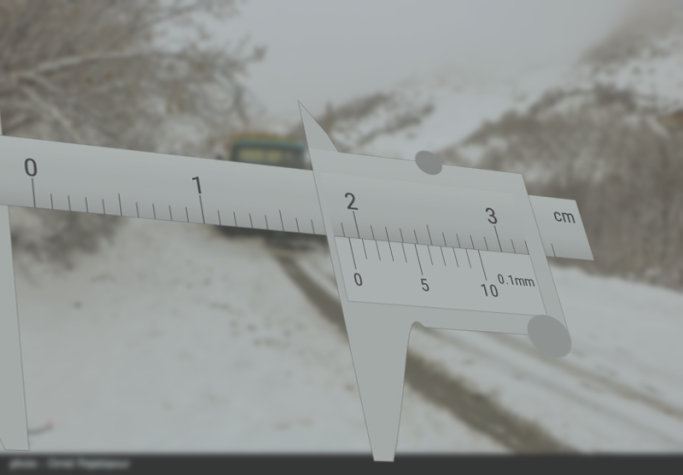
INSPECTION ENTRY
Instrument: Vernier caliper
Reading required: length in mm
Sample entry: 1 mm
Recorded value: 19.3 mm
